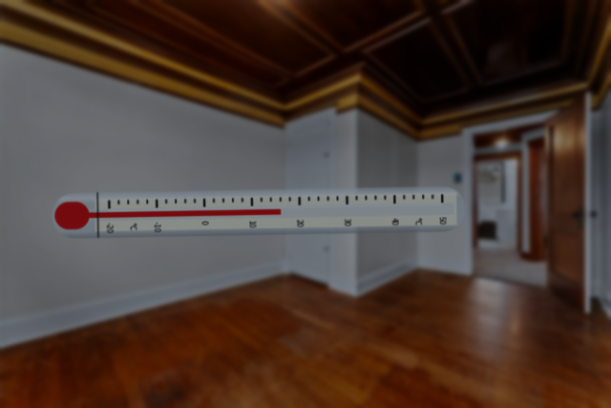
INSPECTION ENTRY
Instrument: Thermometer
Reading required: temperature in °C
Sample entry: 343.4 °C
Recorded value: 16 °C
